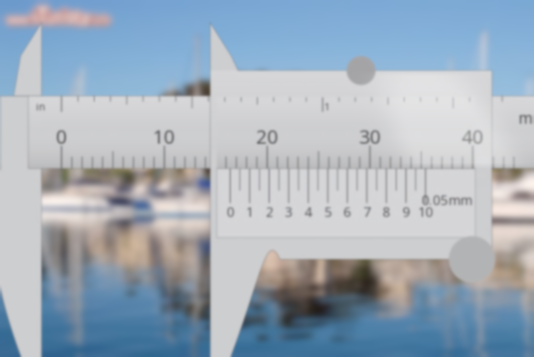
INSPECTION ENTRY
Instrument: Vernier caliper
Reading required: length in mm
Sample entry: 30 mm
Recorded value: 16.4 mm
